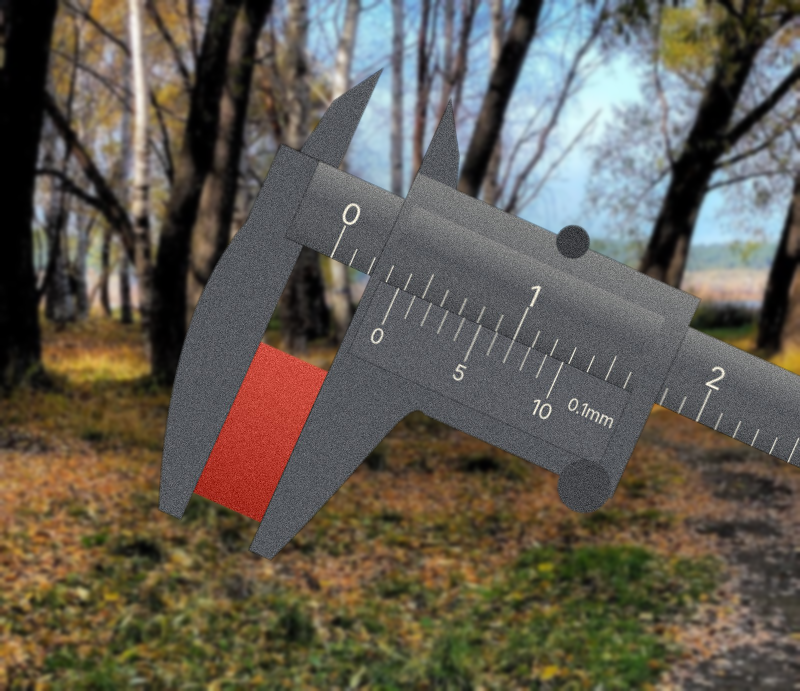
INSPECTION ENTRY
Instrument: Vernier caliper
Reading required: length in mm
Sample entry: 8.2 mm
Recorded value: 3.7 mm
